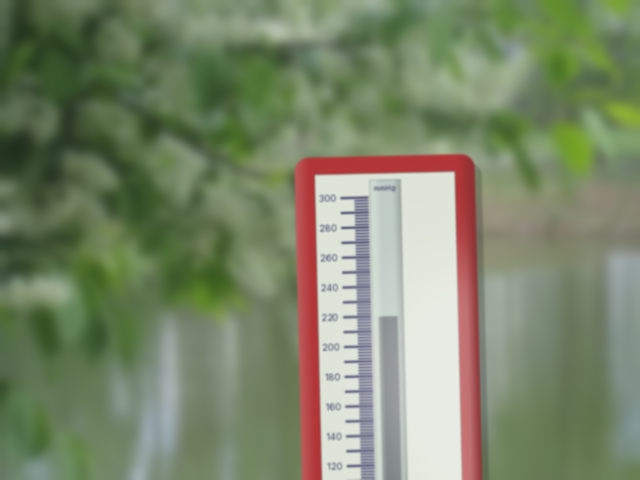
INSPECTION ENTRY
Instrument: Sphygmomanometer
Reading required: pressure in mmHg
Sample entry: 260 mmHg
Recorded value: 220 mmHg
